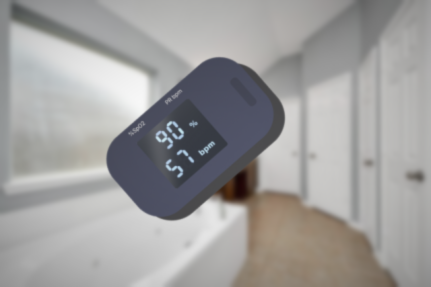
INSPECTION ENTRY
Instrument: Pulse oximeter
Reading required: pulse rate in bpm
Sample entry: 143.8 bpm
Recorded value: 57 bpm
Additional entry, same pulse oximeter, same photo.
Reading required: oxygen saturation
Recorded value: 90 %
